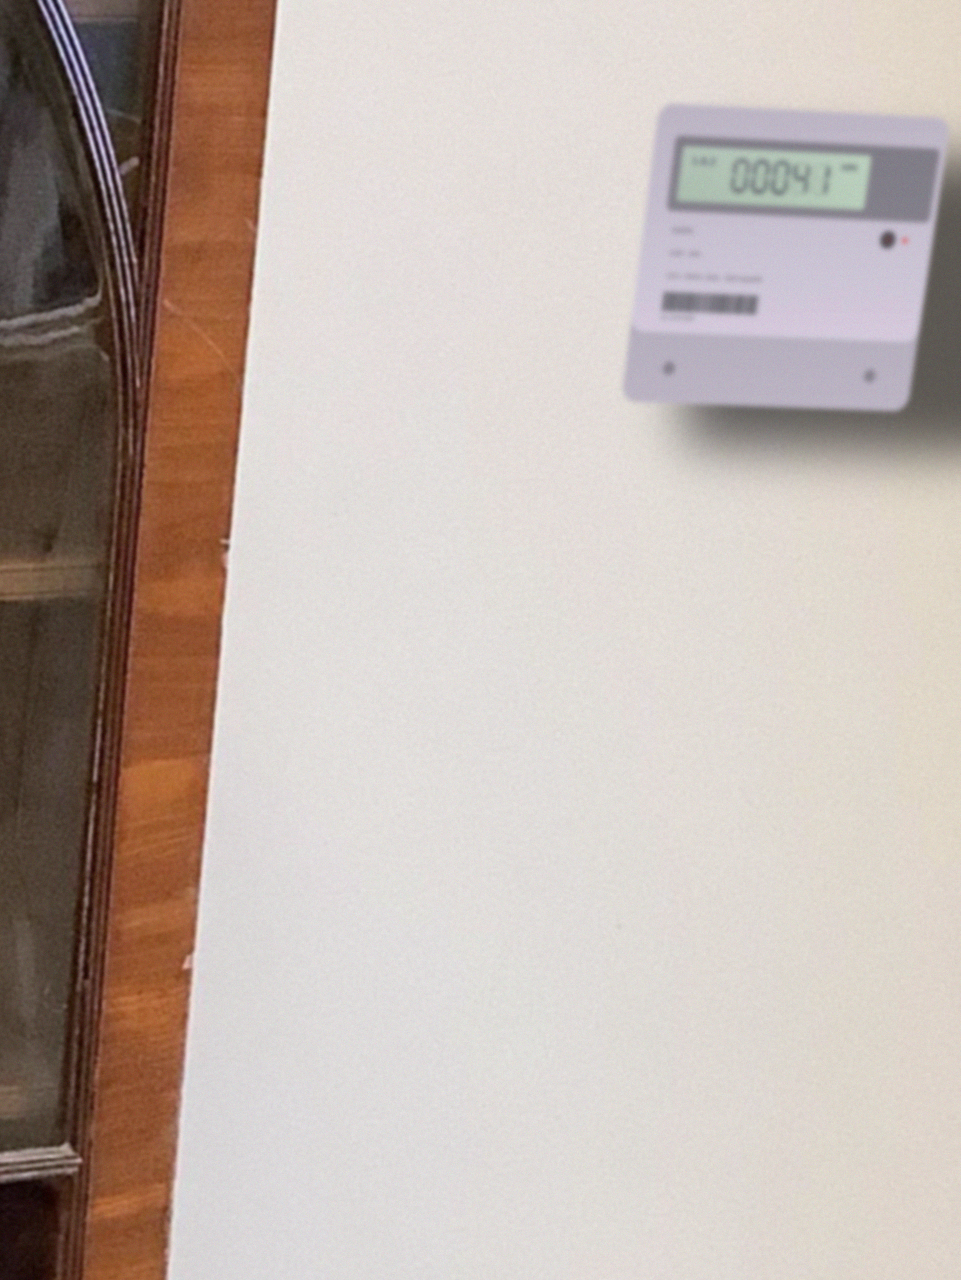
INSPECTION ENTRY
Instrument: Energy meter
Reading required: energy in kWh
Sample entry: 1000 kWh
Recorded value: 41 kWh
